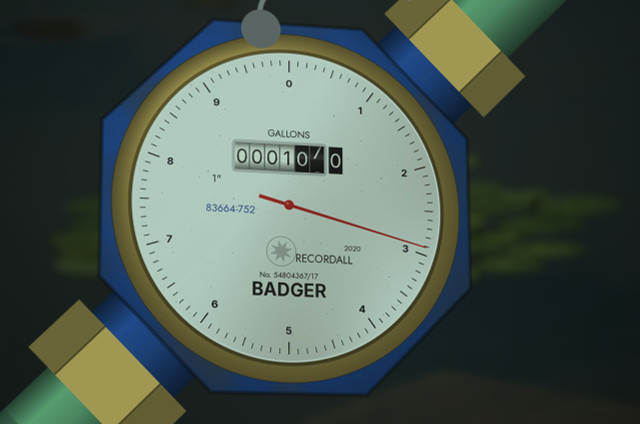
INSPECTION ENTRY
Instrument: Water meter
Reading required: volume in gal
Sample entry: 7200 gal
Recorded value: 1072.9 gal
